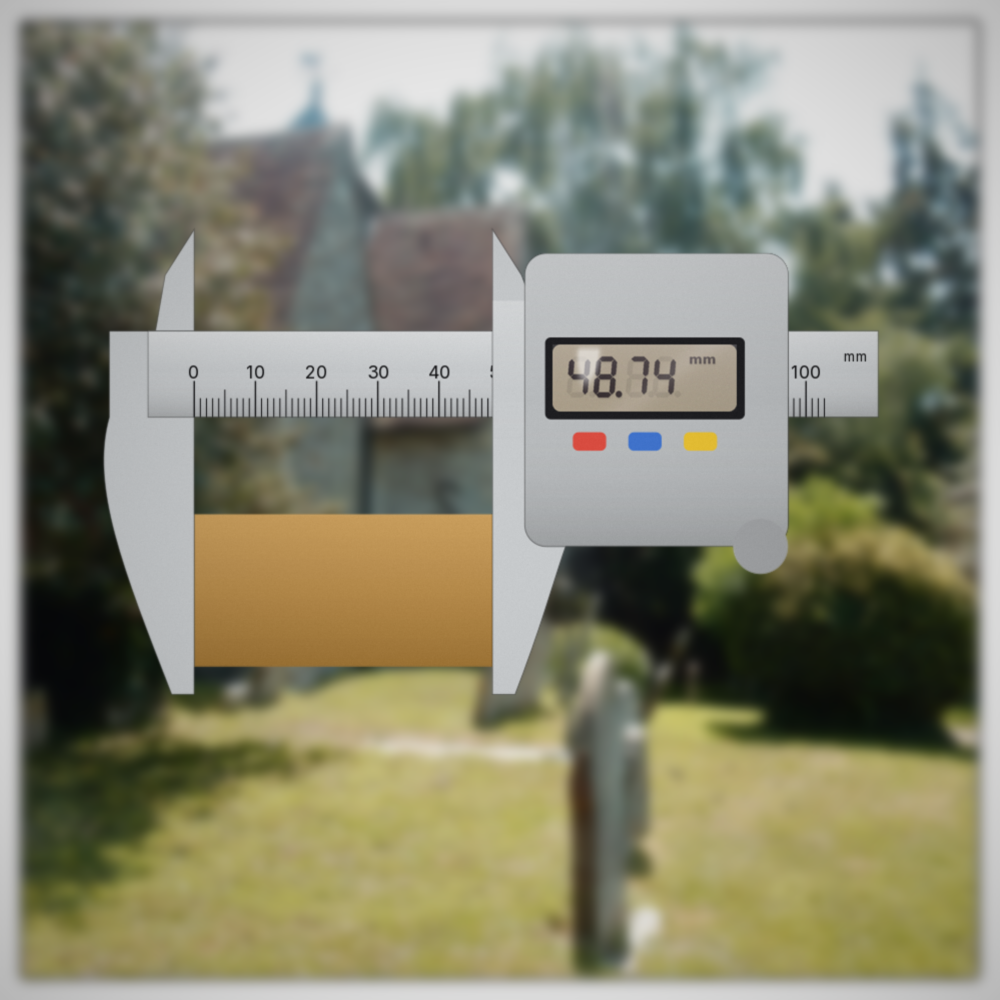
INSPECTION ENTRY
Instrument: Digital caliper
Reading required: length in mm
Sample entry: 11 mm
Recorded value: 48.74 mm
